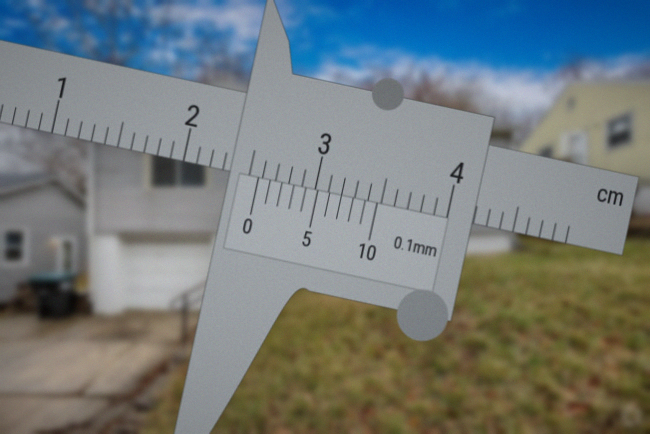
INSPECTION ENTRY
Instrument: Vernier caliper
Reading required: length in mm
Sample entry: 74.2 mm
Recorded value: 25.7 mm
